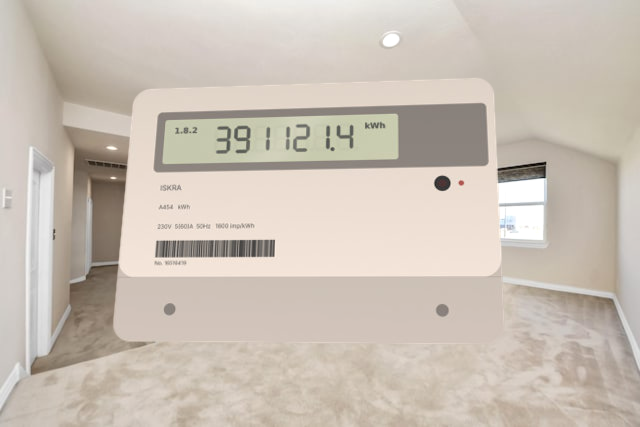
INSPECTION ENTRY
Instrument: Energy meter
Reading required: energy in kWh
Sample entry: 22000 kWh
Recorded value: 391121.4 kWh
